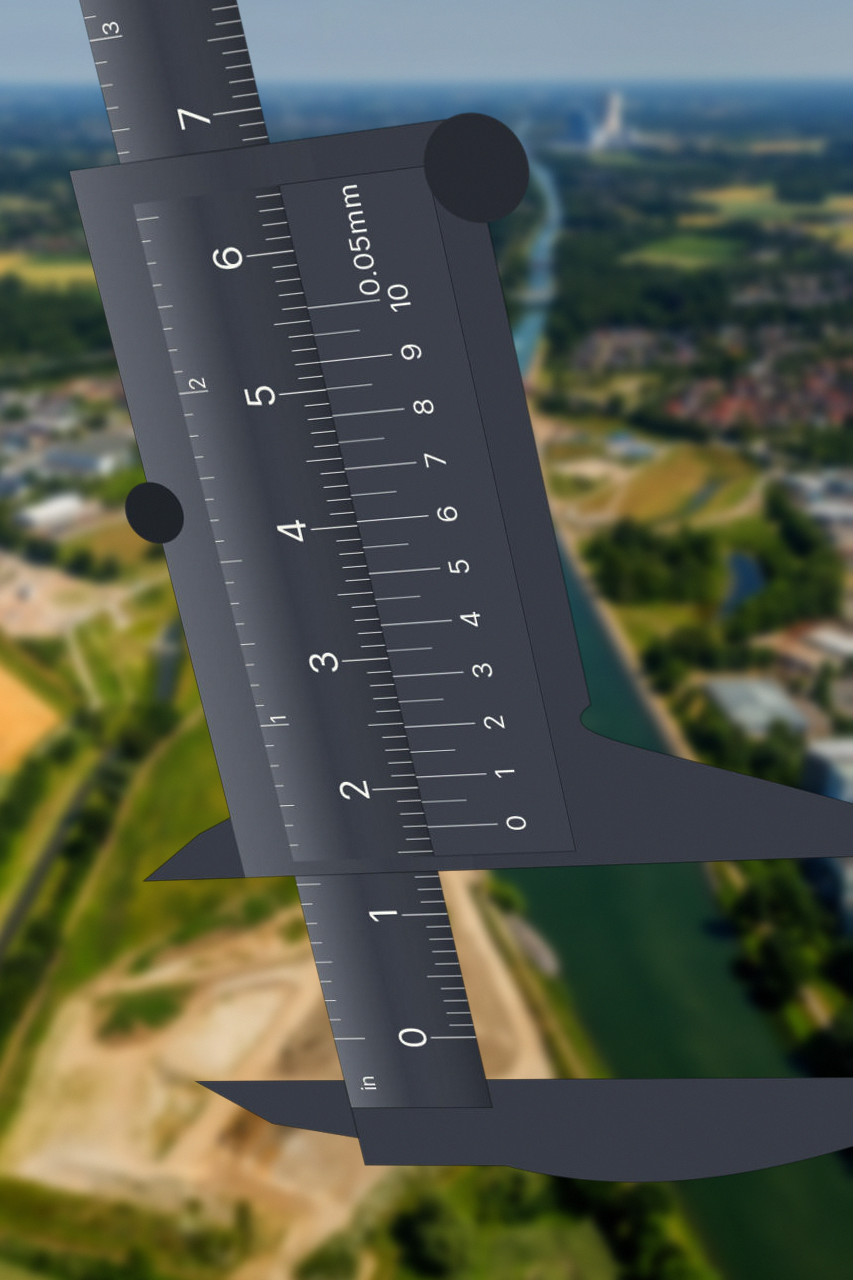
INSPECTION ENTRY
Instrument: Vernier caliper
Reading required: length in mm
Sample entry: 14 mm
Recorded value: 16.9 mm
